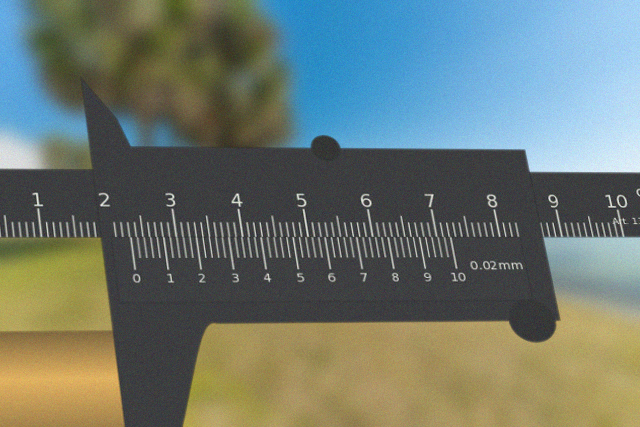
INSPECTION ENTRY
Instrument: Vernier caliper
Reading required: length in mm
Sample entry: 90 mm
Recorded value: 23.2 mm
